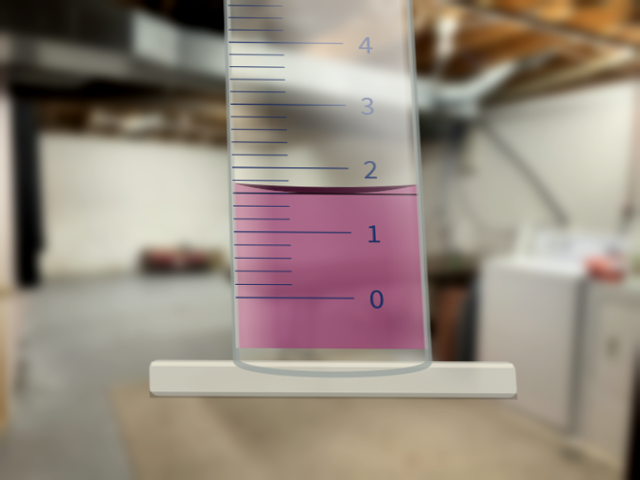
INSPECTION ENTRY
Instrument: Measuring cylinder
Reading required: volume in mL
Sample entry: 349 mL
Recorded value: 1.6 mL
